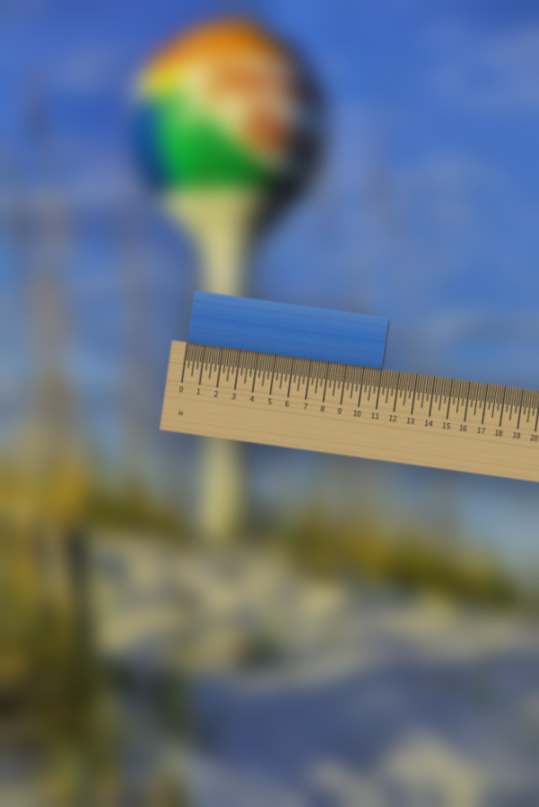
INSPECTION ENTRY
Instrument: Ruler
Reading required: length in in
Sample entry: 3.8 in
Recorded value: 11 in
